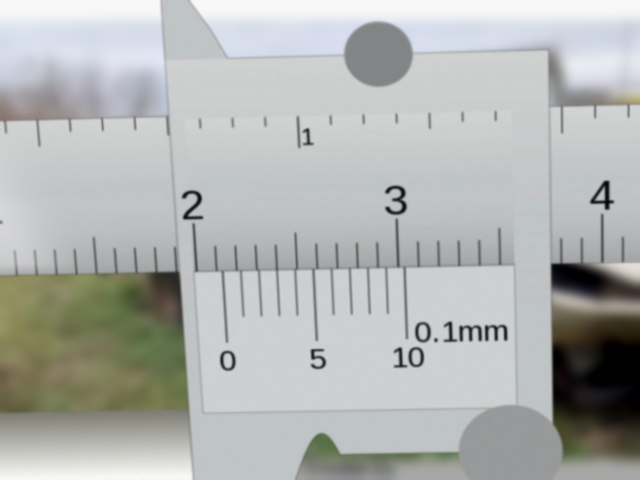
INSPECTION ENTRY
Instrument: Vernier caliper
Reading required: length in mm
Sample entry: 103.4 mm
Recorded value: 21.3 mm
